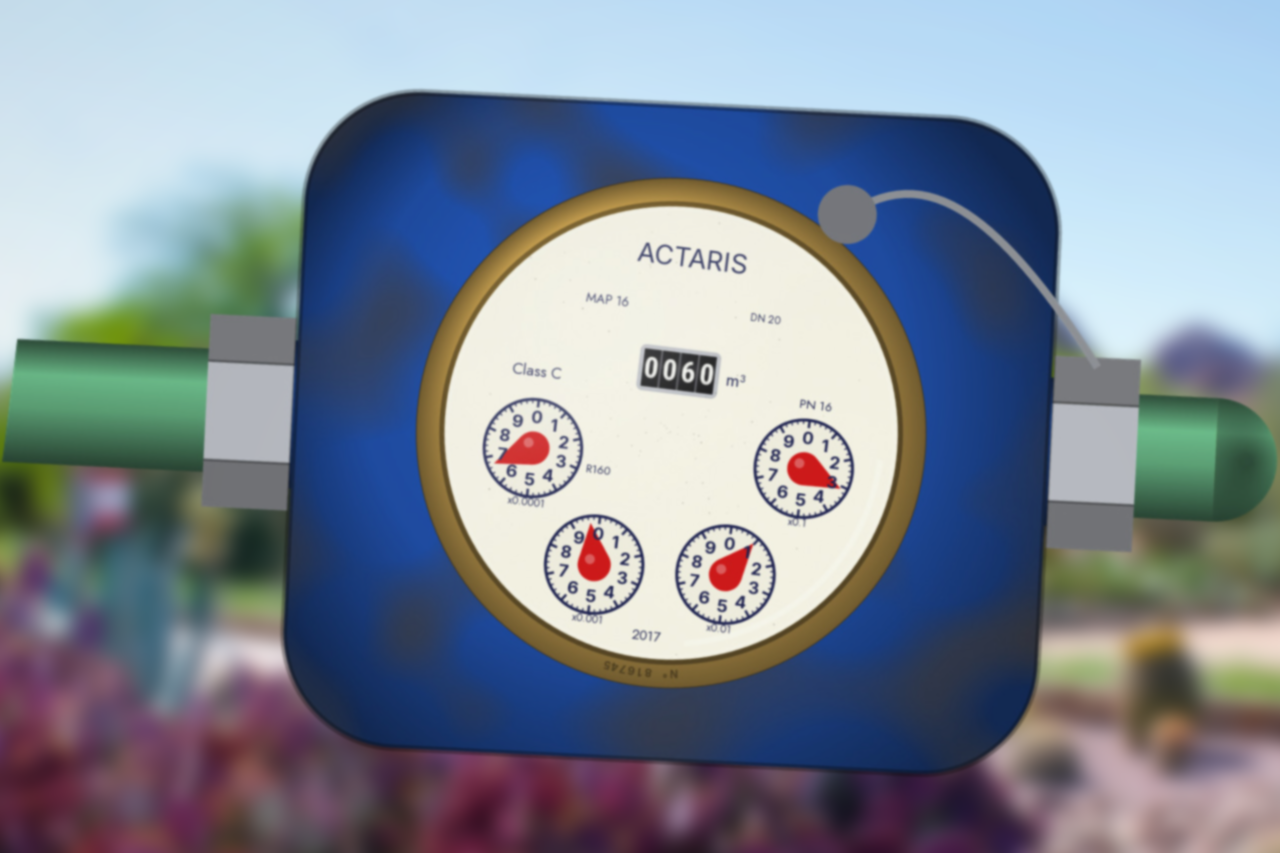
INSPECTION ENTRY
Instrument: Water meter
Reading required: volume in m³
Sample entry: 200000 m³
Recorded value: 60.3096 m³
